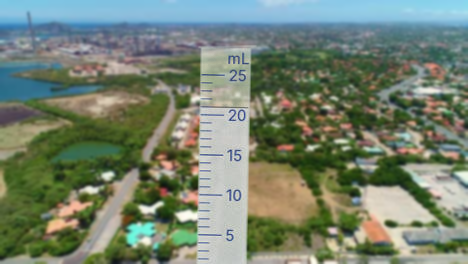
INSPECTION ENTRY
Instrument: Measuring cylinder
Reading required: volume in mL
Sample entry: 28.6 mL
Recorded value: 21 mL
